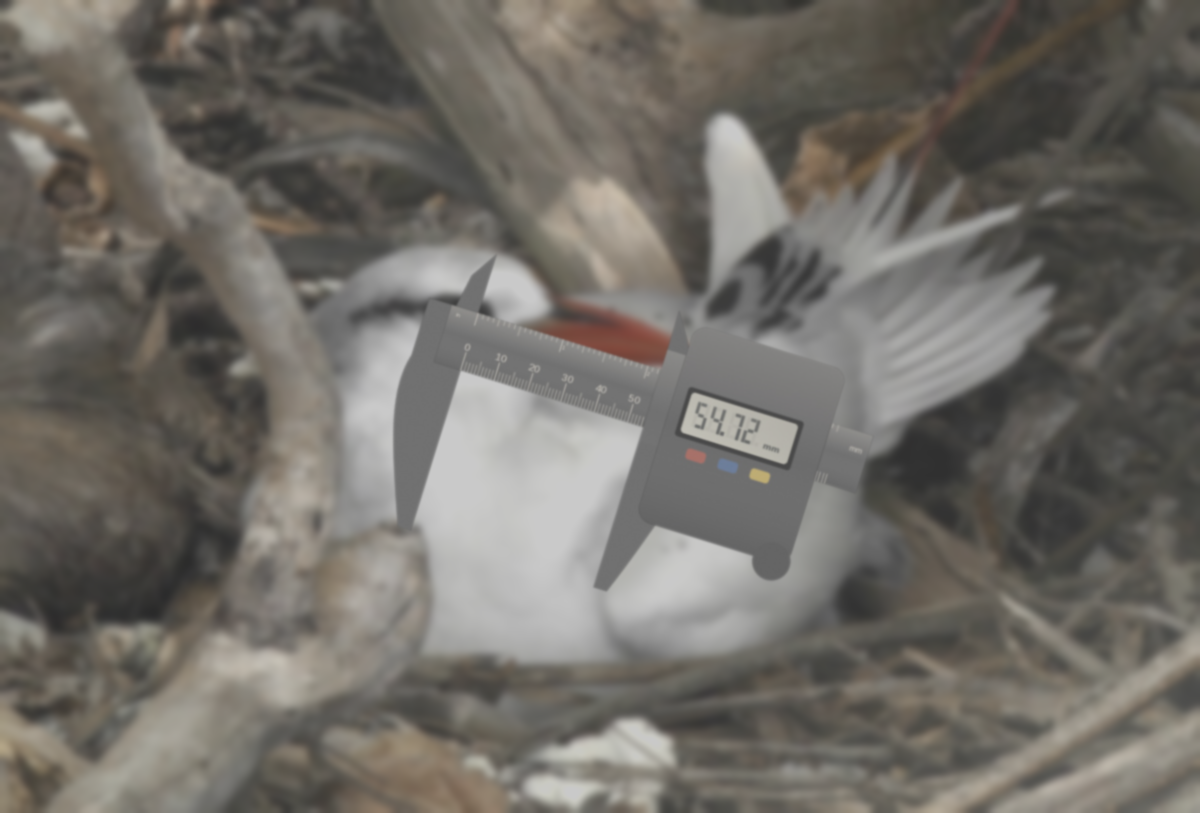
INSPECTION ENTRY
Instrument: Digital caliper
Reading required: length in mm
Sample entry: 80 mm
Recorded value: 54.72 mm
